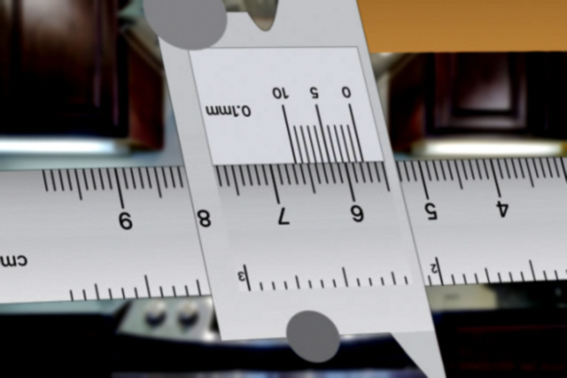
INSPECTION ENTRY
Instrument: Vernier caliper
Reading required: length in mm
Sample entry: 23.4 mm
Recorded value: 57.6 mm
